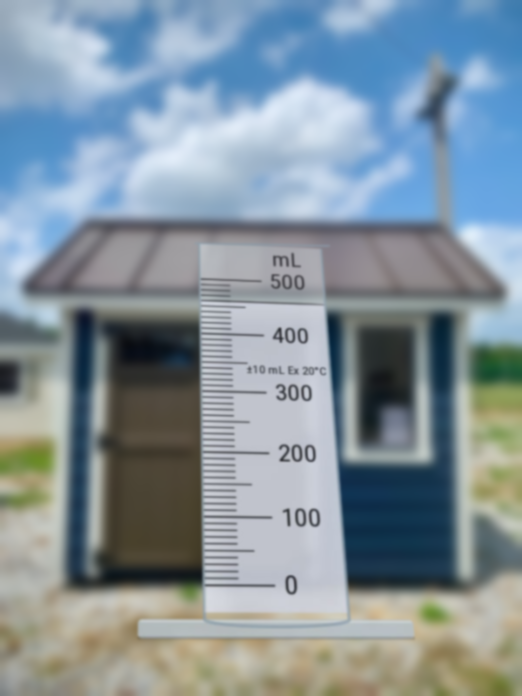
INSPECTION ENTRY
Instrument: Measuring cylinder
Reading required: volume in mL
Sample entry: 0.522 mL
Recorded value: 460 mL
